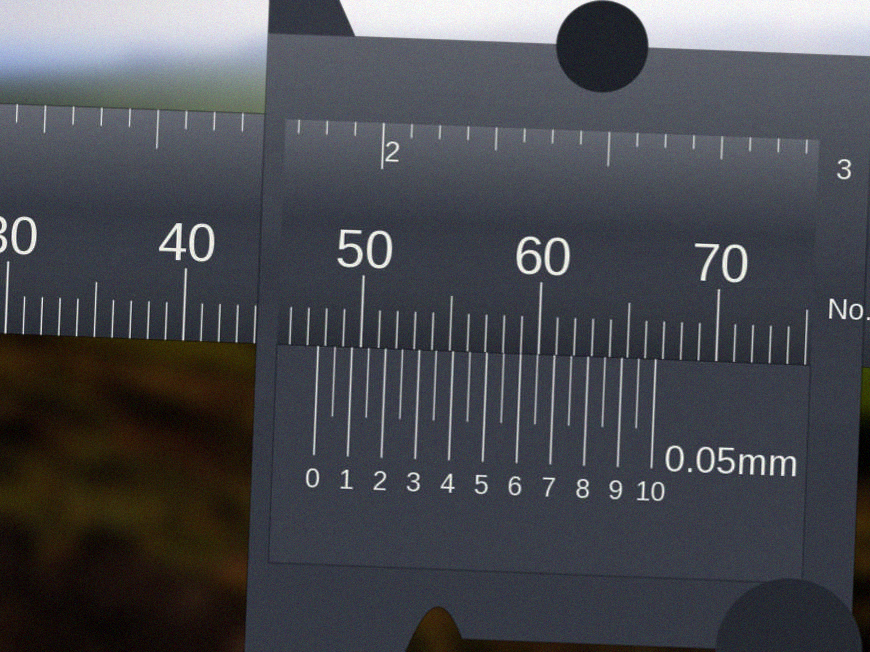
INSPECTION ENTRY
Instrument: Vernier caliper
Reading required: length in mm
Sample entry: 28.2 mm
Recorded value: 47.6 mm
